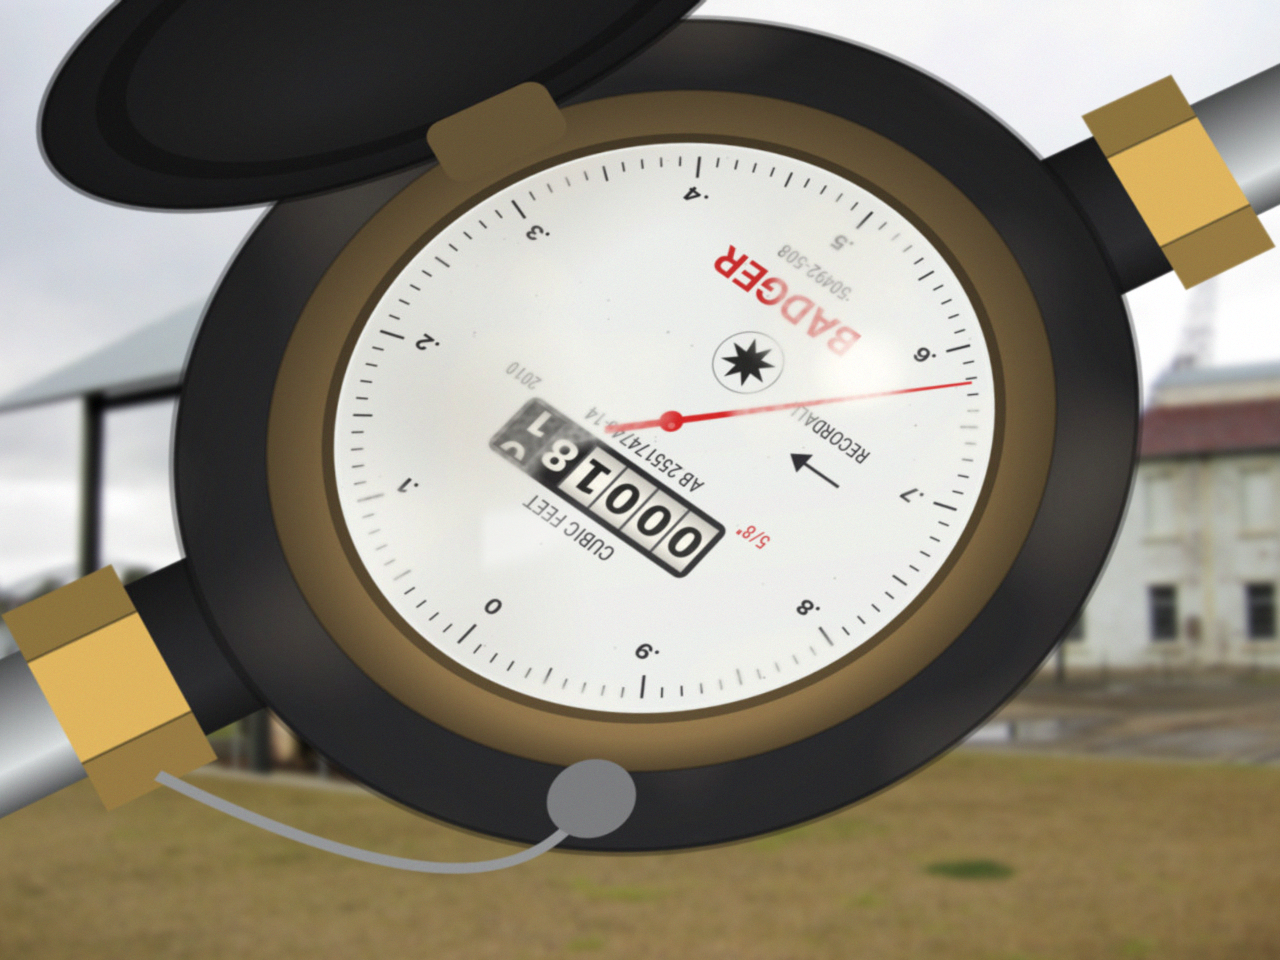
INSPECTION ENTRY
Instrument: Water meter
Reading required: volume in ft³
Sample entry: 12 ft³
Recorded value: 180.62 ft³
